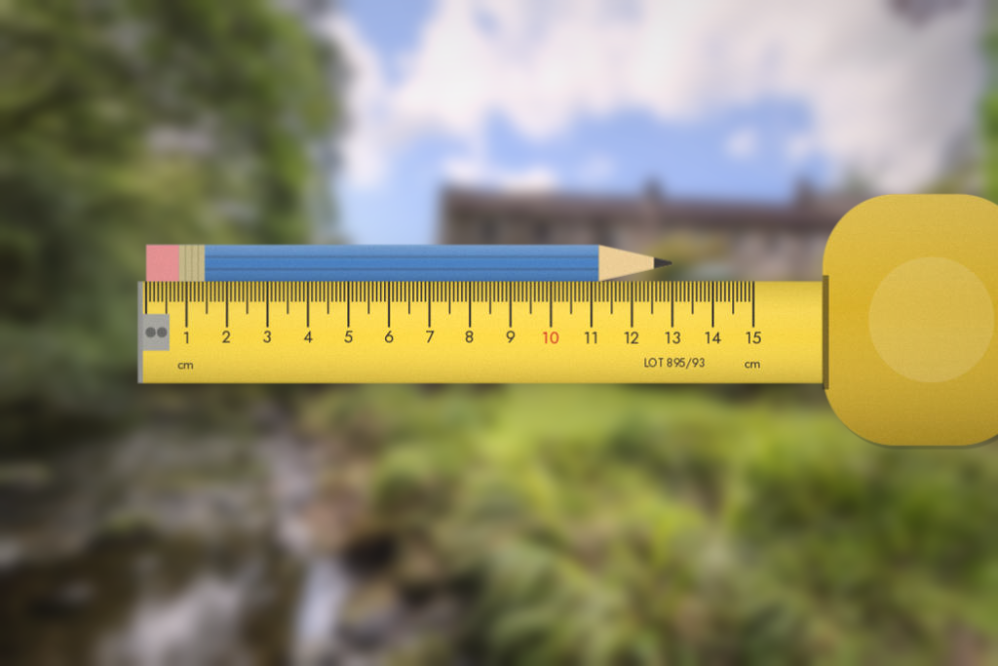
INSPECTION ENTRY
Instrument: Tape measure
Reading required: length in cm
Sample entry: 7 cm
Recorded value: 13 cm
